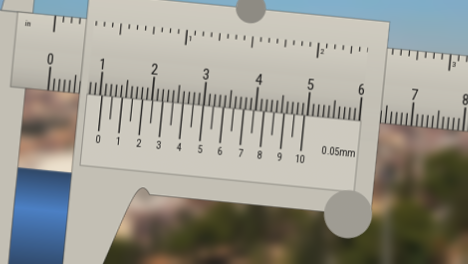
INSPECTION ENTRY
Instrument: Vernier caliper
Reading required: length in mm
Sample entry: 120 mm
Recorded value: 10.4 mm
